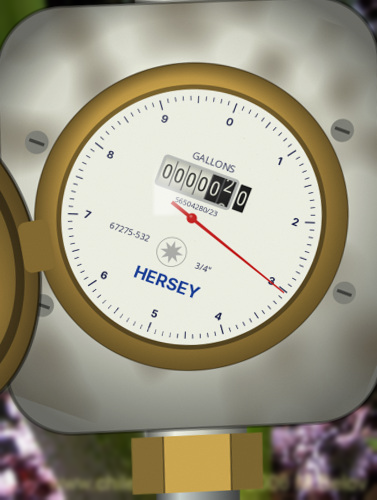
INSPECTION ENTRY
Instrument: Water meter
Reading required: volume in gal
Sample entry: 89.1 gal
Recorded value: 23.0 gal
